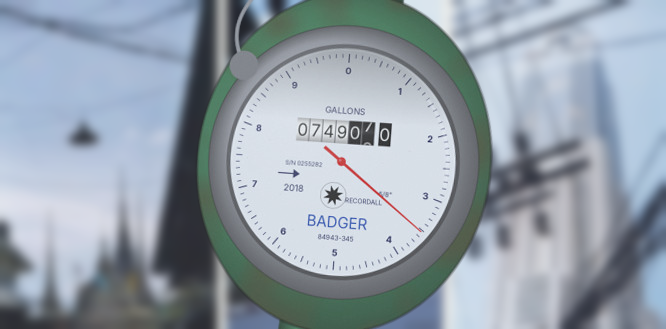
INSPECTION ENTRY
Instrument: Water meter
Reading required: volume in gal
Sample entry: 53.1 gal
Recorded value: 749073.5 gal
